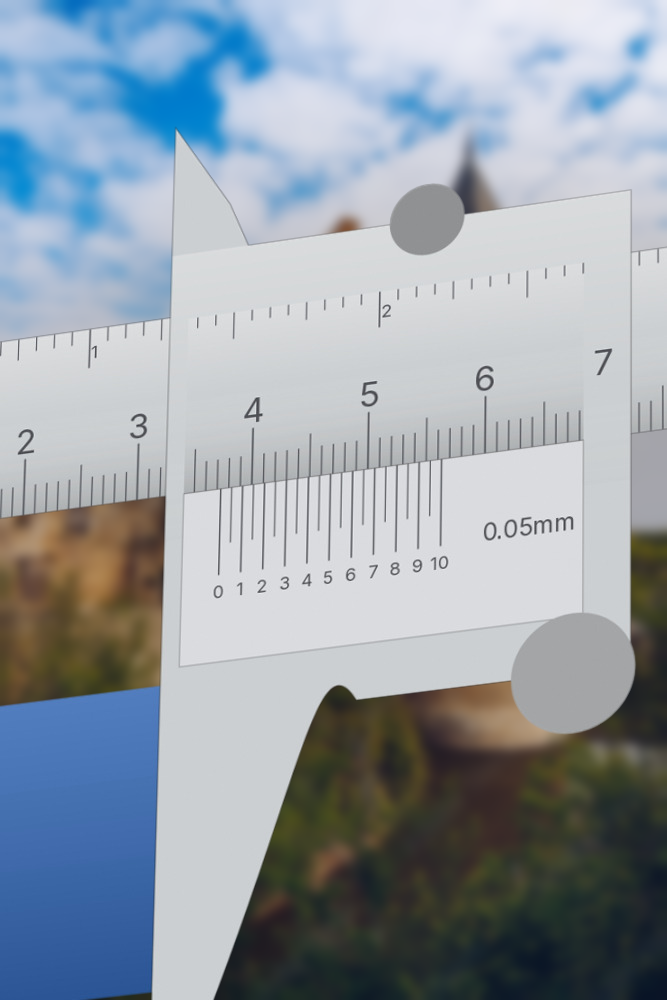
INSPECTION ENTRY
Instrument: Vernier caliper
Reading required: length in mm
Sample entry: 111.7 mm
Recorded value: 37.3 mm
